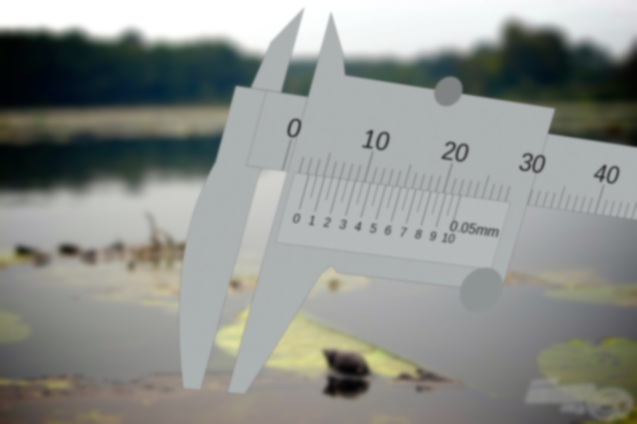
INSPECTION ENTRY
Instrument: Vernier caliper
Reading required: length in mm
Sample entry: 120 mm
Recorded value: 3.2 mm
